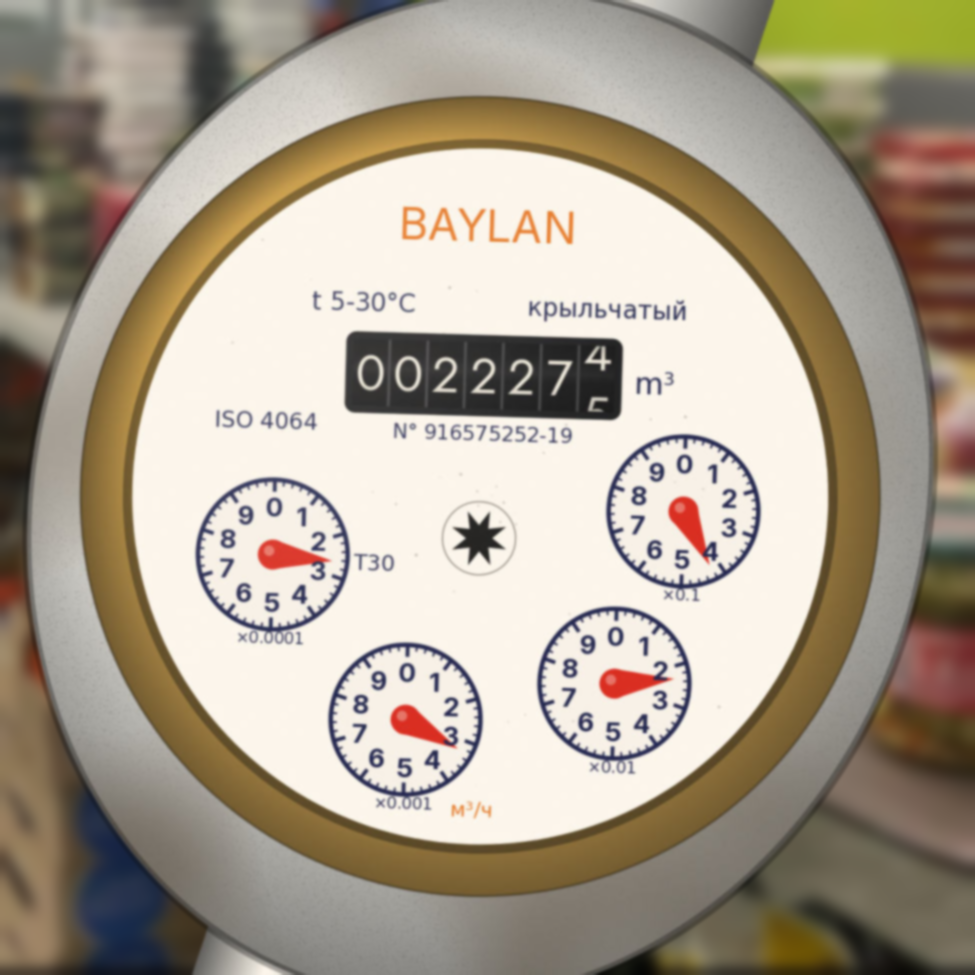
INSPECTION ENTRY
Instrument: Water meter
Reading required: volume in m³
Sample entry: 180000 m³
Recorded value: 22274.4232 m³
